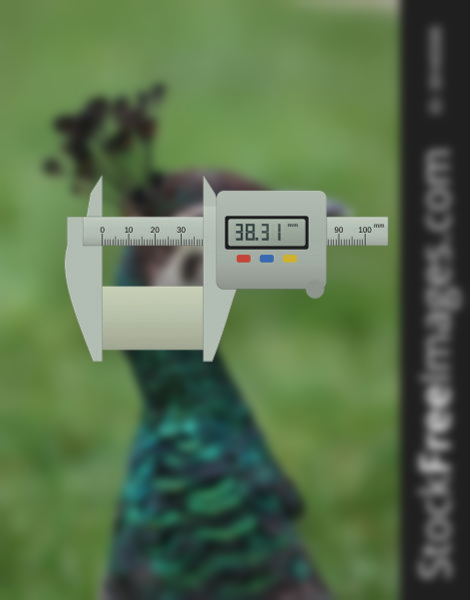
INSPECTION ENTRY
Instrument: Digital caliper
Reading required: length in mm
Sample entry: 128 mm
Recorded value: 38.31 mm
